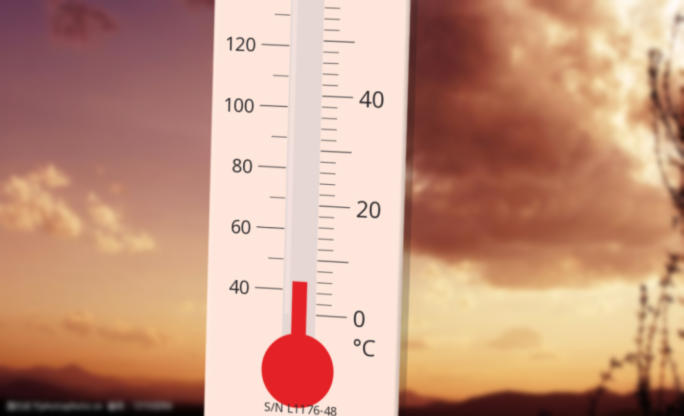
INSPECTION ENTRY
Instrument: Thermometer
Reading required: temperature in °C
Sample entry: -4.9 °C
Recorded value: 6 °C
